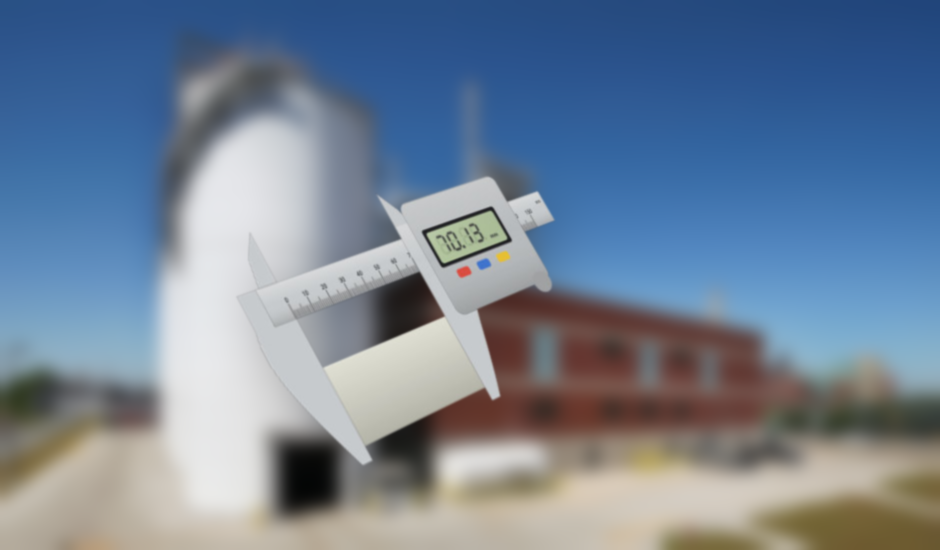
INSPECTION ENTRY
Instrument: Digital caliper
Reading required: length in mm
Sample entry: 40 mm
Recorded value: 70.13 mm
